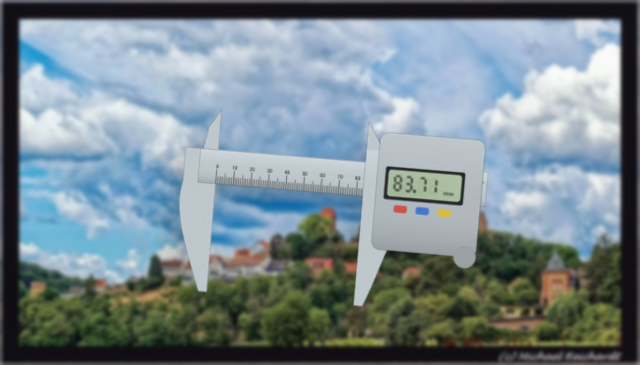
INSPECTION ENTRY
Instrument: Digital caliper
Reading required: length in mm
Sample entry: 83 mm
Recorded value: 83.71 mm
